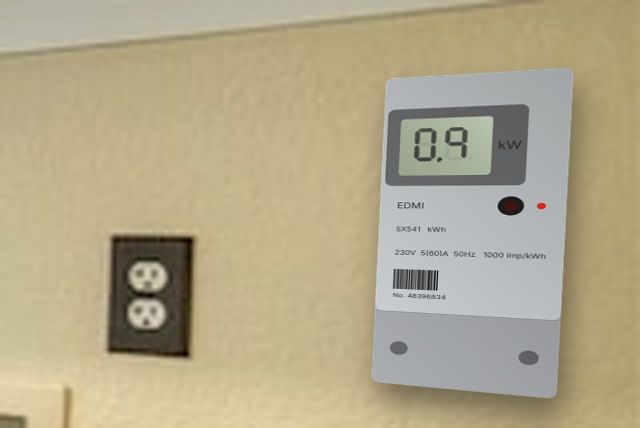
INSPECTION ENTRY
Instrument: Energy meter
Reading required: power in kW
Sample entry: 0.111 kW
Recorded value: 0.9 kW
